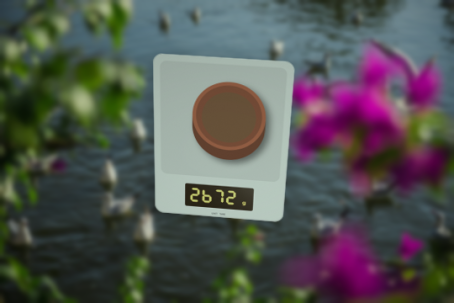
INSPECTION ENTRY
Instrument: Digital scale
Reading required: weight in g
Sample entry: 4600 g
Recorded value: 2672 g
